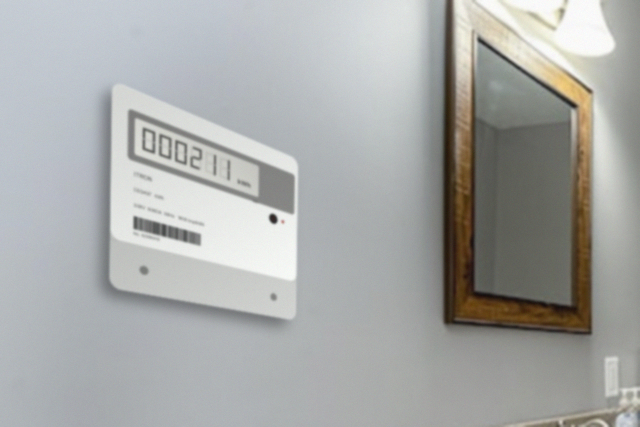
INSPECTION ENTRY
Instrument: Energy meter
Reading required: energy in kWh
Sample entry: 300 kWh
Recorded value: 211 kWh
